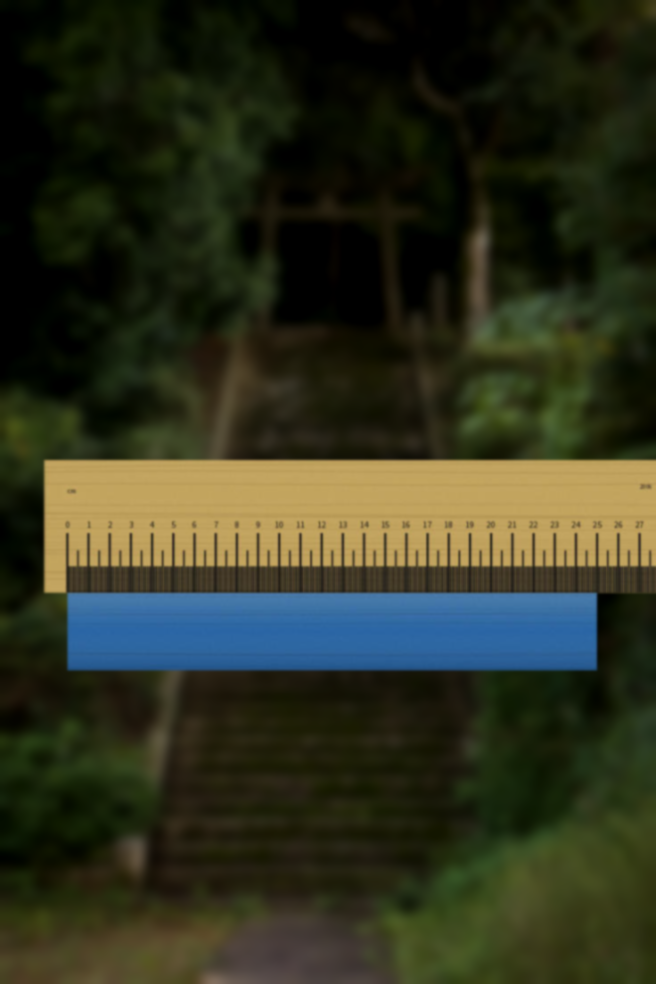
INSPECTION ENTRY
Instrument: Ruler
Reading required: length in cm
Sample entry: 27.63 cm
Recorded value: 25 cm
